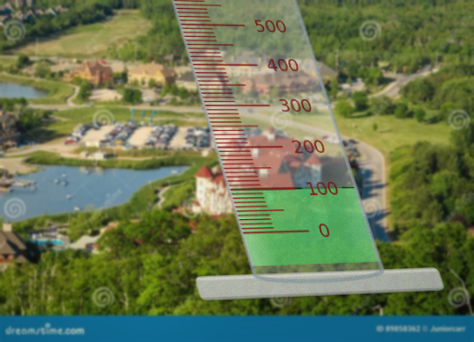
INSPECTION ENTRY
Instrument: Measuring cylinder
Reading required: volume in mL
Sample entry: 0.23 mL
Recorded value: 100 mL
